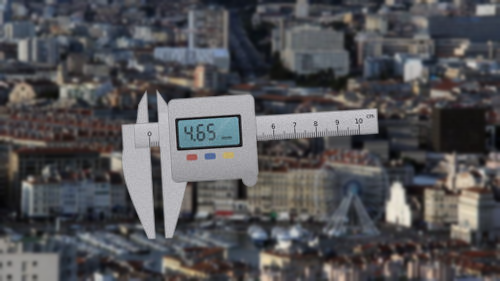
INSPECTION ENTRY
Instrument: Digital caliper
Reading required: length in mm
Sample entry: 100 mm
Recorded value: 4.65 mm
